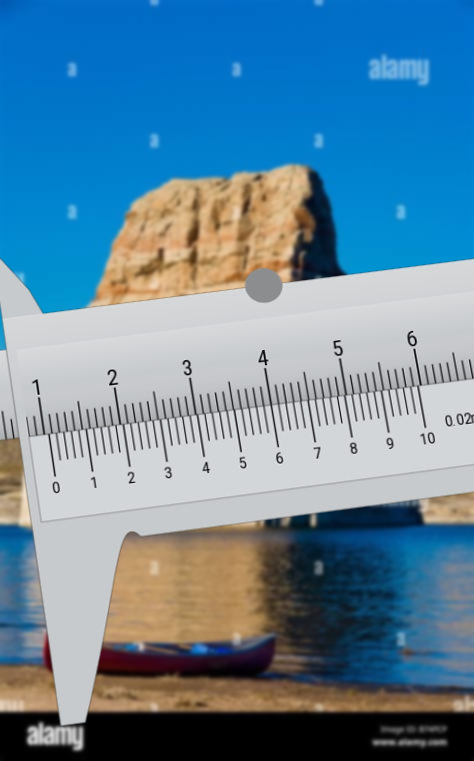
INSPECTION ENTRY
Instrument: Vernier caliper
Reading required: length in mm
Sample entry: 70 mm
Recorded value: 10.6 mm
